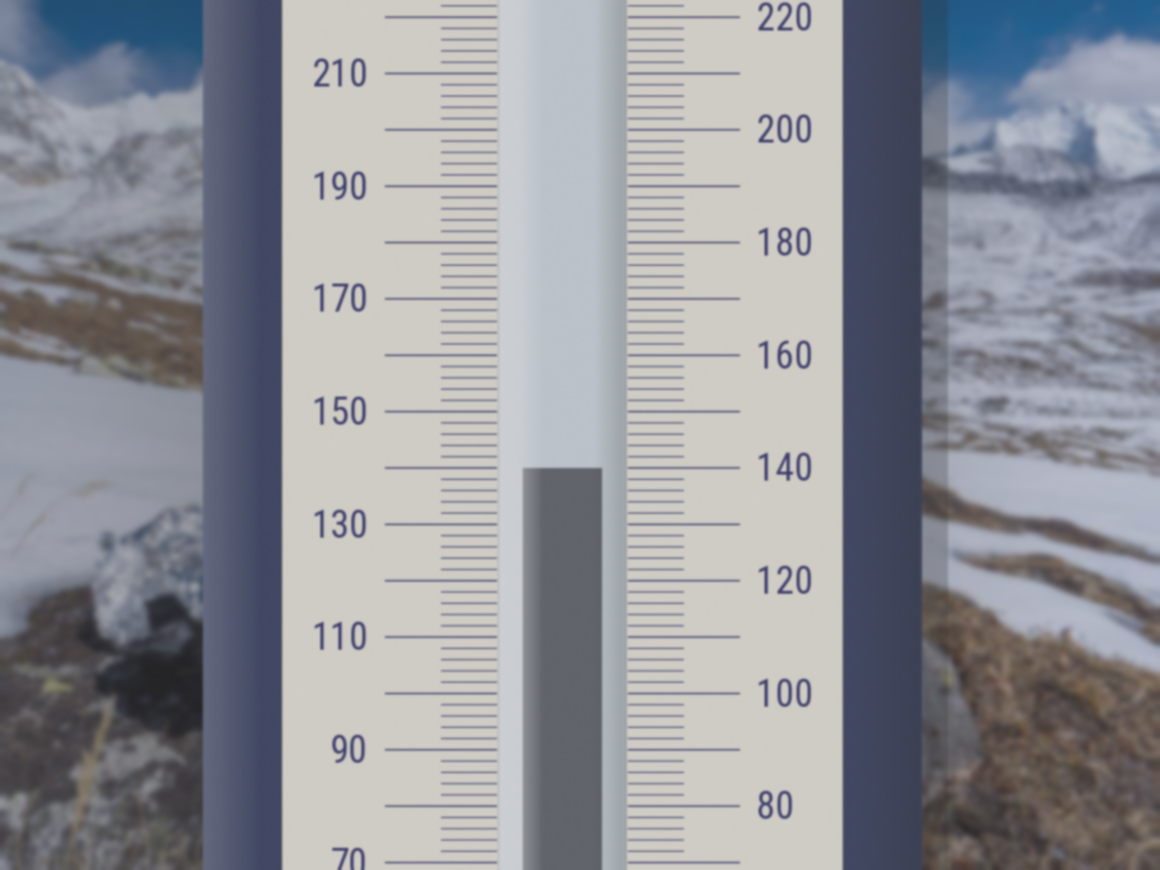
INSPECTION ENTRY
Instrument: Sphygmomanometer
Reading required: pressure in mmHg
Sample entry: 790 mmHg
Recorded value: 140 mmHg
